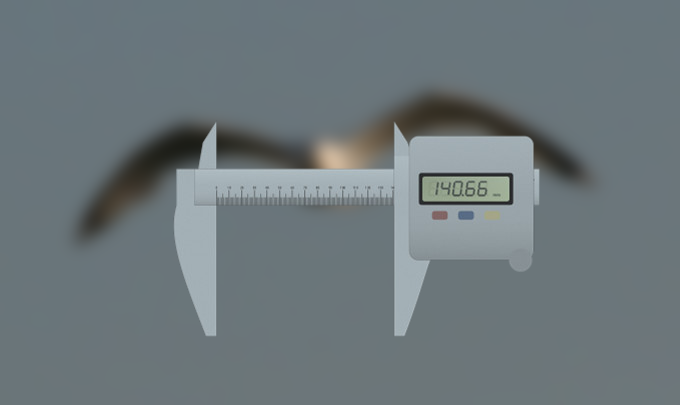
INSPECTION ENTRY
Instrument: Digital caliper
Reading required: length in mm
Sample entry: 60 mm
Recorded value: 140.66 mm
